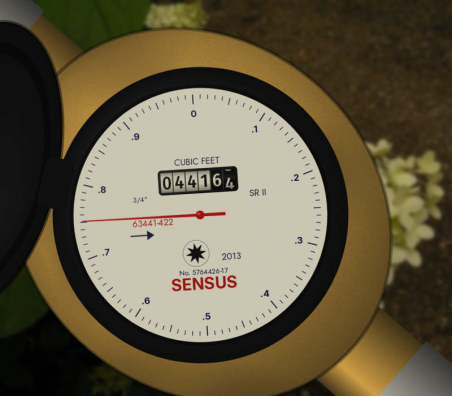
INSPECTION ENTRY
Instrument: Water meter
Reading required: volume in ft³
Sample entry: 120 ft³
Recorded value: 44163.75 ft³
